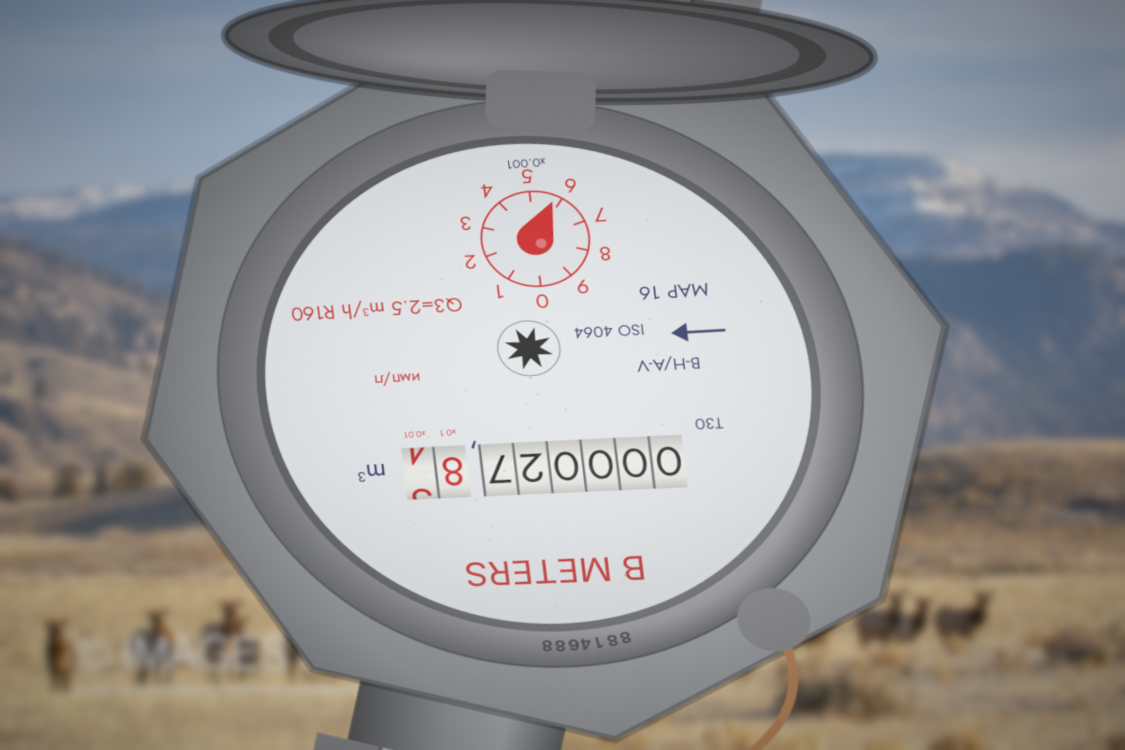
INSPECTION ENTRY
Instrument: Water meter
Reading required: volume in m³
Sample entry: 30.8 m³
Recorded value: 27.835 m³
